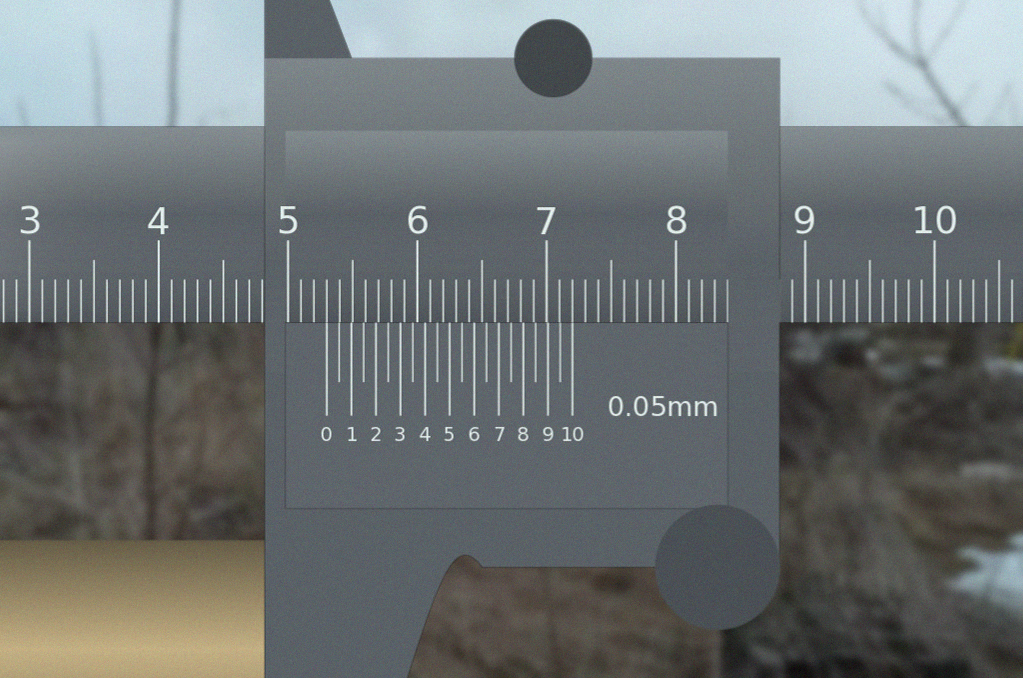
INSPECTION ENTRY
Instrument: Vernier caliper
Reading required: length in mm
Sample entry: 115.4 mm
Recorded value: 53.0 mm
